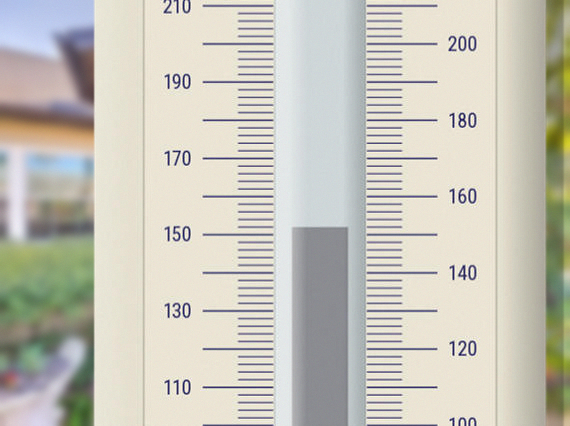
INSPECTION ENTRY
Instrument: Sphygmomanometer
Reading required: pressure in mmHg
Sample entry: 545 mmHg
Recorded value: 152 mmHg
